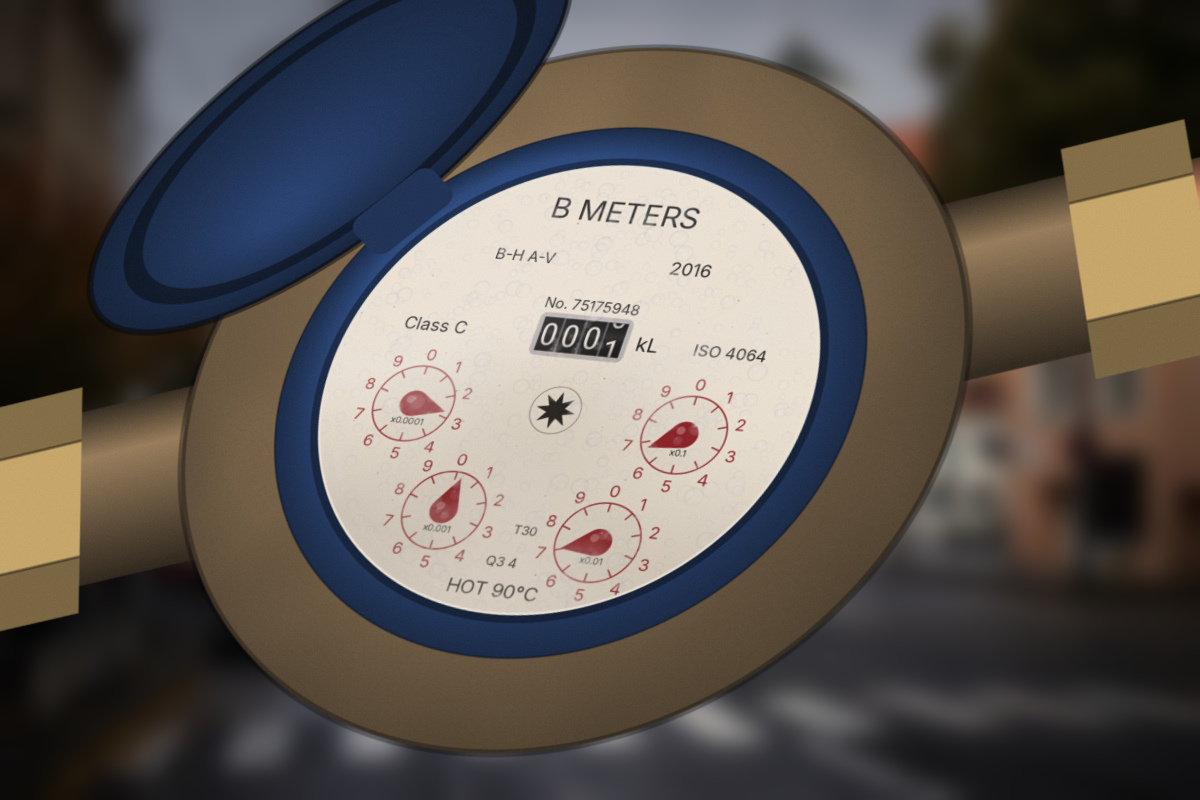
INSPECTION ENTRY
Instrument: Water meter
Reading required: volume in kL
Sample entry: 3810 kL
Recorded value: 0.6702 kL
